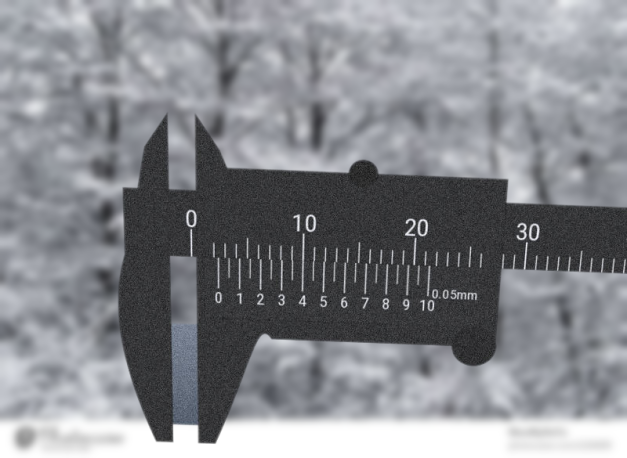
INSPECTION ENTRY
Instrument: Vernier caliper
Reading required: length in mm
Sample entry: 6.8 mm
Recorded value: 2.4 mm
